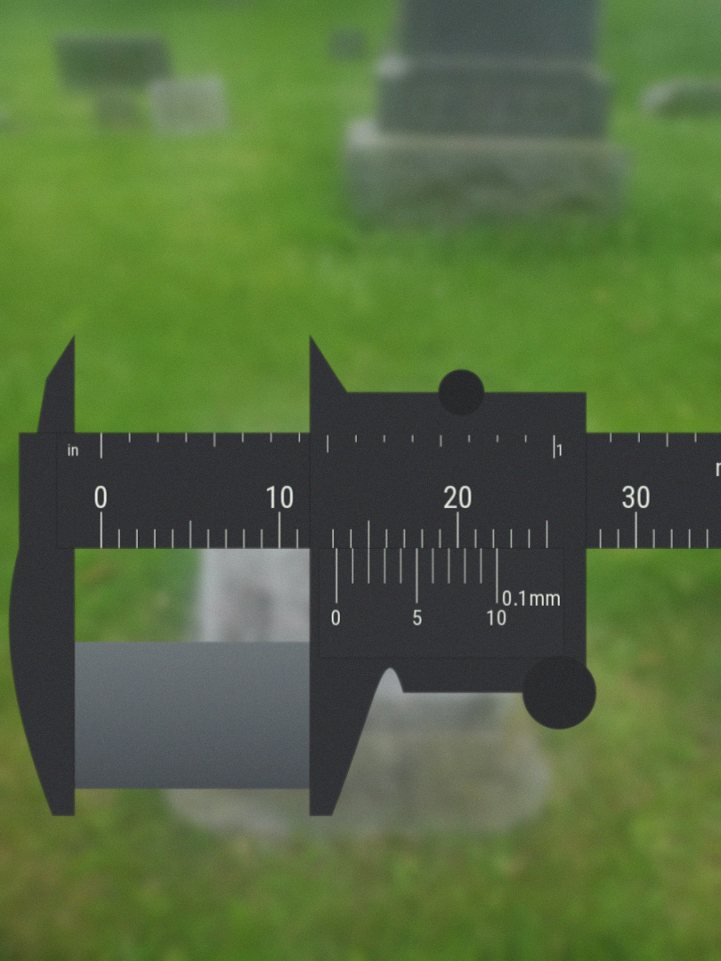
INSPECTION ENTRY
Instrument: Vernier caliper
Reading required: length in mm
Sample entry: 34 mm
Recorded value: 13.2 mm
